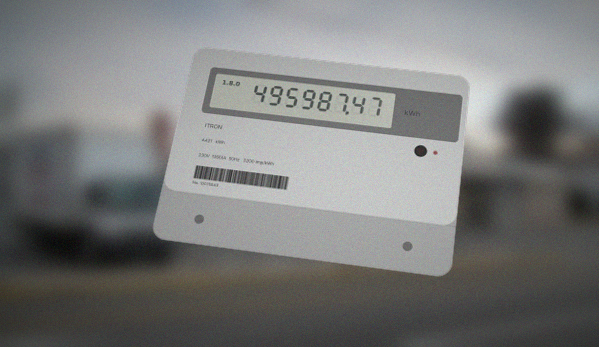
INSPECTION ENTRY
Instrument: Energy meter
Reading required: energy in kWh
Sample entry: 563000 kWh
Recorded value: 495987.47 kWh
